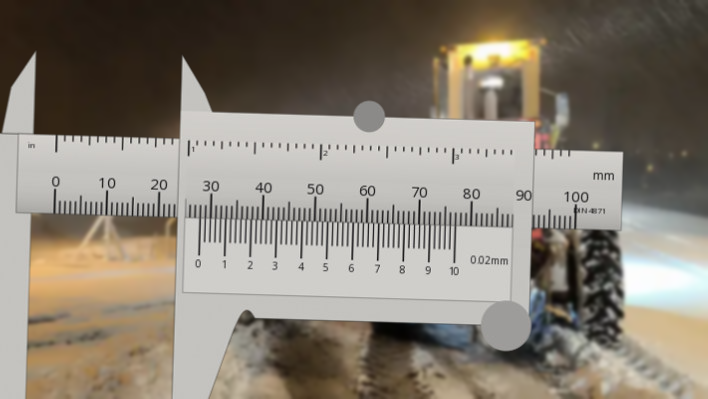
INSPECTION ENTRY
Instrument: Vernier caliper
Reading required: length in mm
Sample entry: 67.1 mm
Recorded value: 28.0 mm
